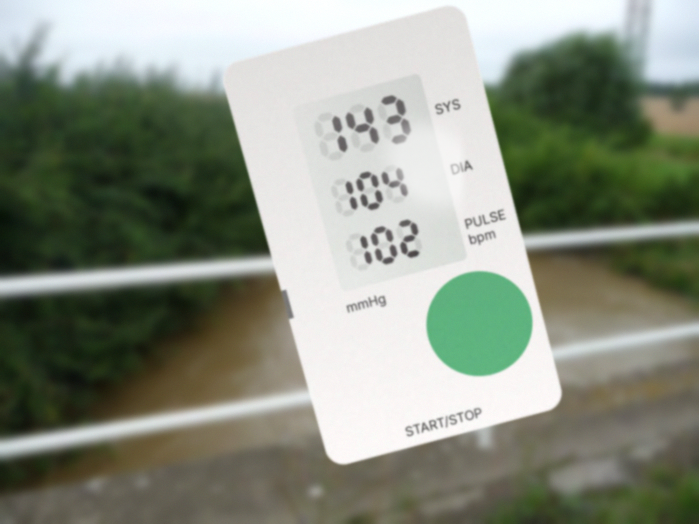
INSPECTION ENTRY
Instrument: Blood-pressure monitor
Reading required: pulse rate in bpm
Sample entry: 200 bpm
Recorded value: 102 bpm
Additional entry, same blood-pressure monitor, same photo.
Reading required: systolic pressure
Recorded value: 143 mmHg
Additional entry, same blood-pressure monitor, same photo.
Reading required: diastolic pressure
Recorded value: 104 mmHg
